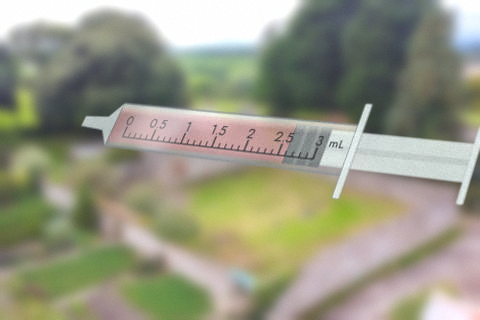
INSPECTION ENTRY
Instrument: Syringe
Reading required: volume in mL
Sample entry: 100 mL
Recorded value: 2.6 mL
